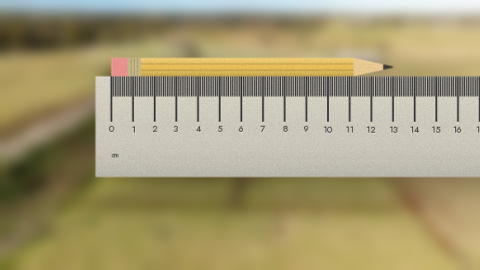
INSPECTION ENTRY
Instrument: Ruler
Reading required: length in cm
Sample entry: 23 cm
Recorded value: 13 cm
